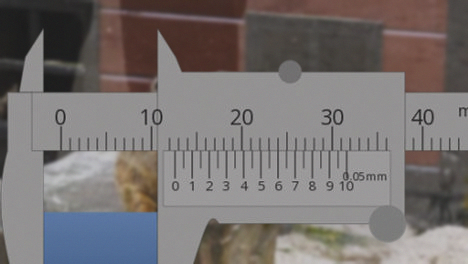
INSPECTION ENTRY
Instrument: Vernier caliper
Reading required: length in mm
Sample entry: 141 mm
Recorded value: 12.6 mm
